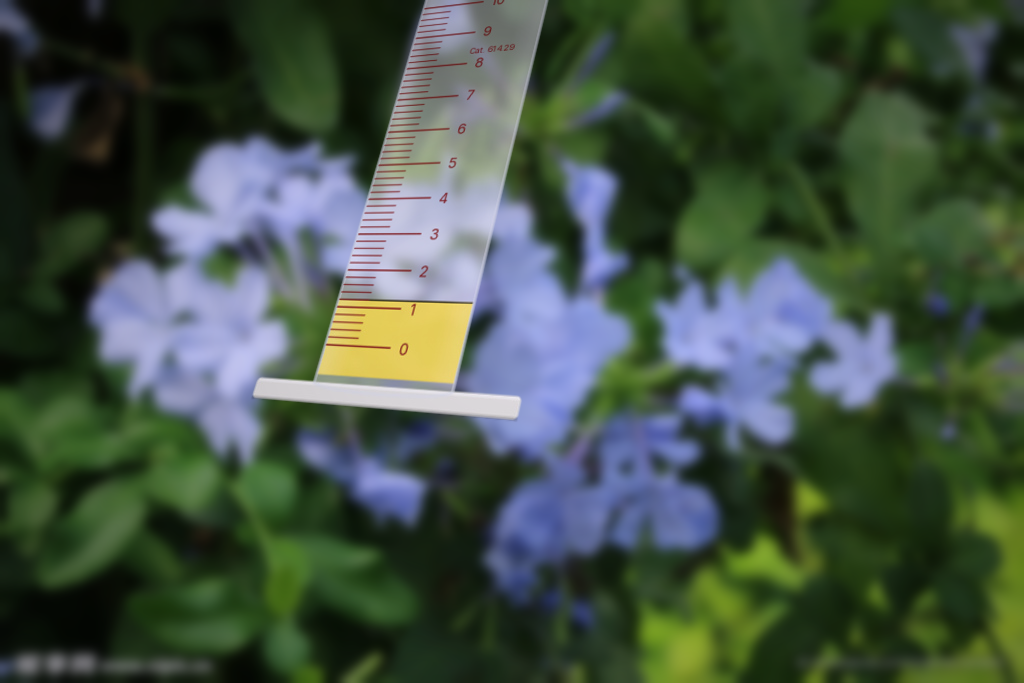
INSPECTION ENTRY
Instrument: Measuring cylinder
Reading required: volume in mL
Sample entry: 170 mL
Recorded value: 1.2 mL
